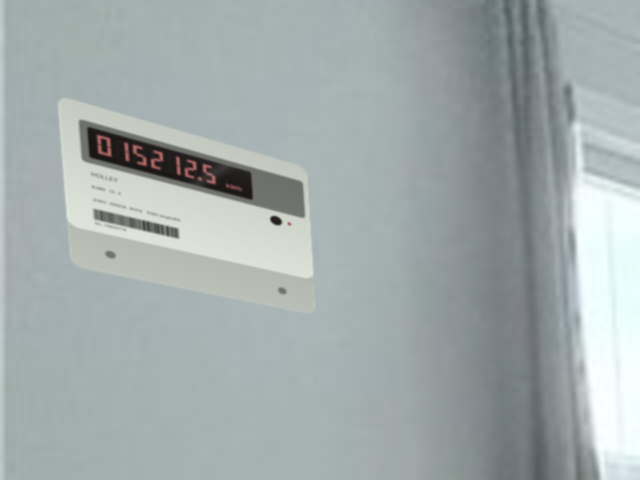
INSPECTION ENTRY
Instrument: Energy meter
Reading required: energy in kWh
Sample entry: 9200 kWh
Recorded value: 15212.5 kWh
